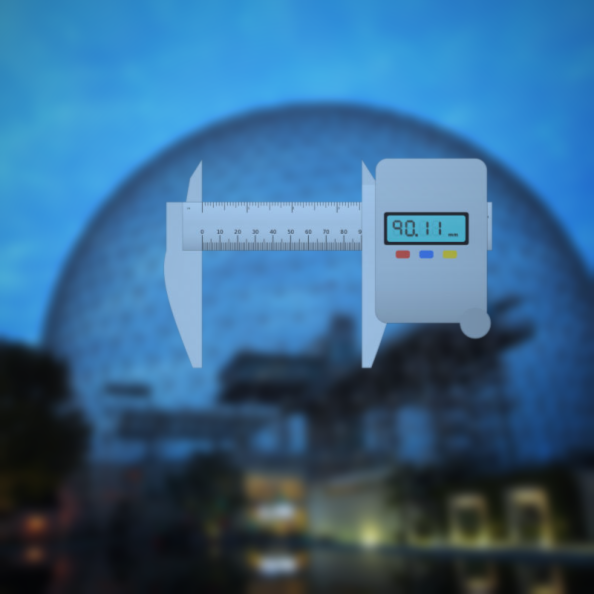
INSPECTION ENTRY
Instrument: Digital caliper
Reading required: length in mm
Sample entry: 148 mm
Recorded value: 90.11 mm
